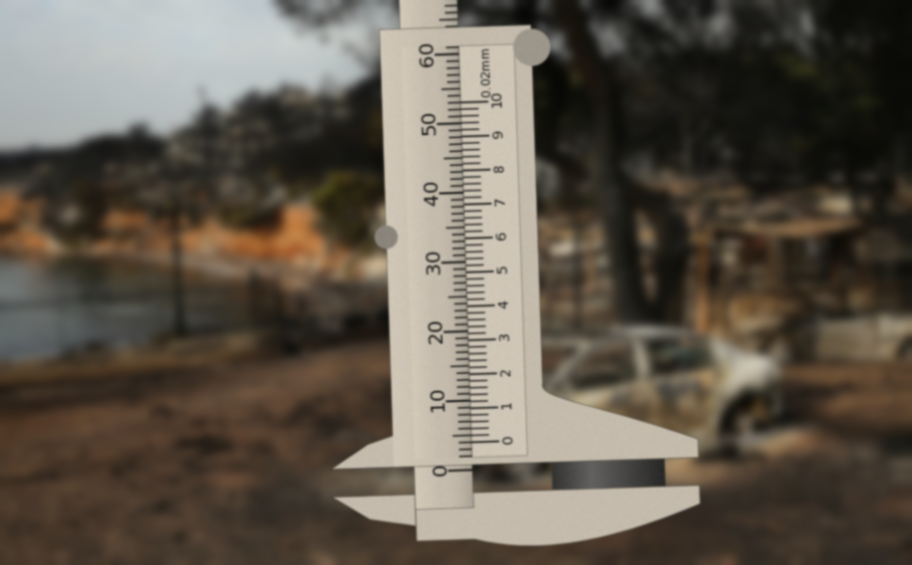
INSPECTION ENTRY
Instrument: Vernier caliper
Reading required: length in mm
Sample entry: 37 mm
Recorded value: 4.0 mm
